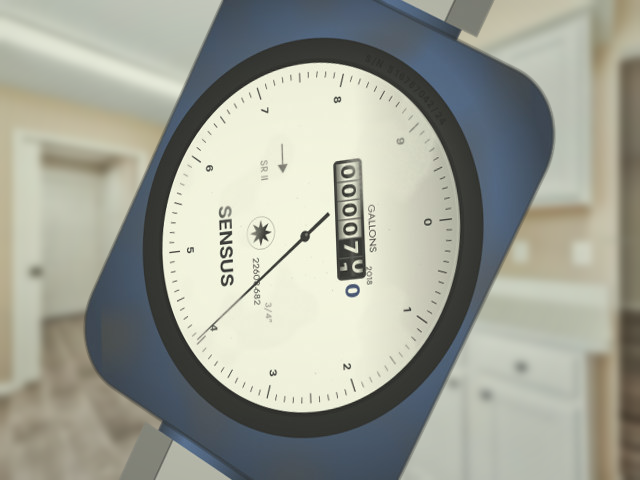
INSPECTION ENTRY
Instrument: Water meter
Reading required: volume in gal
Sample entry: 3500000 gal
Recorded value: 704.0 gal
